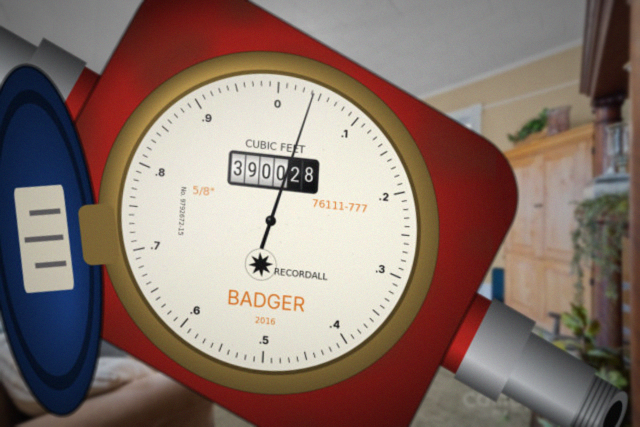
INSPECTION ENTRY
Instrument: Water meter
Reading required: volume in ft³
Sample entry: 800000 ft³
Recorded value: 390028.04 ft³
